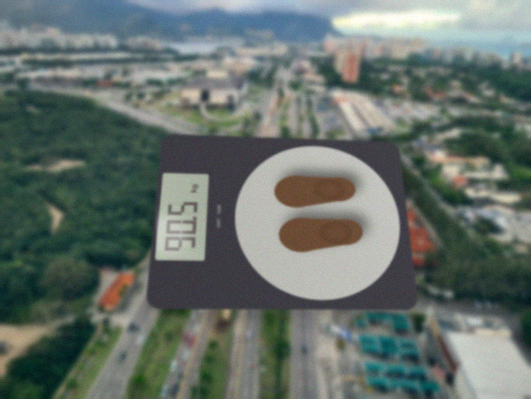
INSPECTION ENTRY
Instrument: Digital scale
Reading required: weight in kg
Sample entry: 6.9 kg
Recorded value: 90.5 kg
